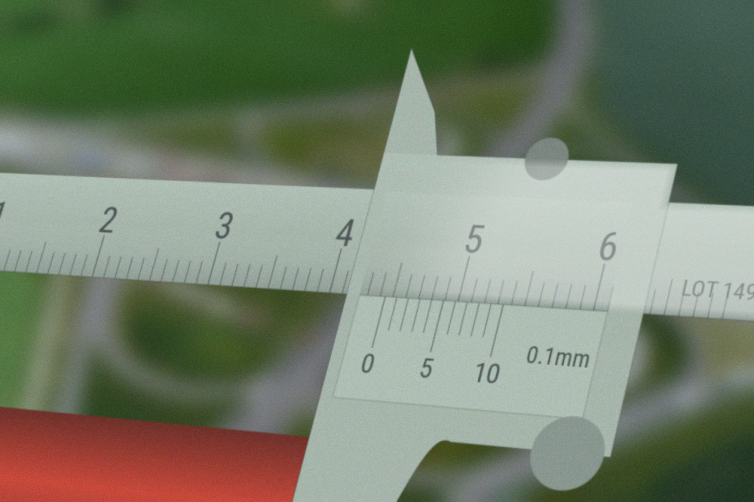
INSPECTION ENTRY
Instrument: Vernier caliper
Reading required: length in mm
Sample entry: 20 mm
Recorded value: 44.4 mm
